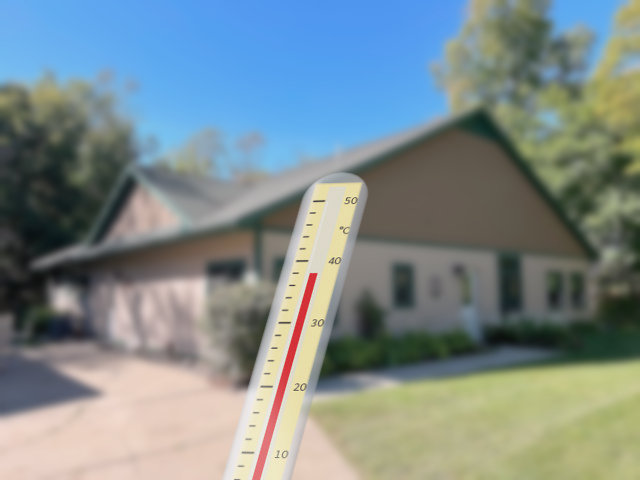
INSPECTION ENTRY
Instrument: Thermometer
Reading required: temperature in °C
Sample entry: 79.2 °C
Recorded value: 38 °C
